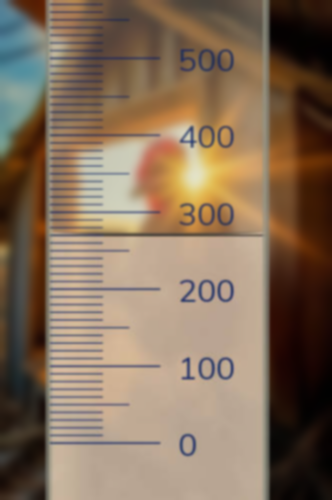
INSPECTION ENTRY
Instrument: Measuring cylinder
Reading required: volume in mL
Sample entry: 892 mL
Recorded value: 270 mL
